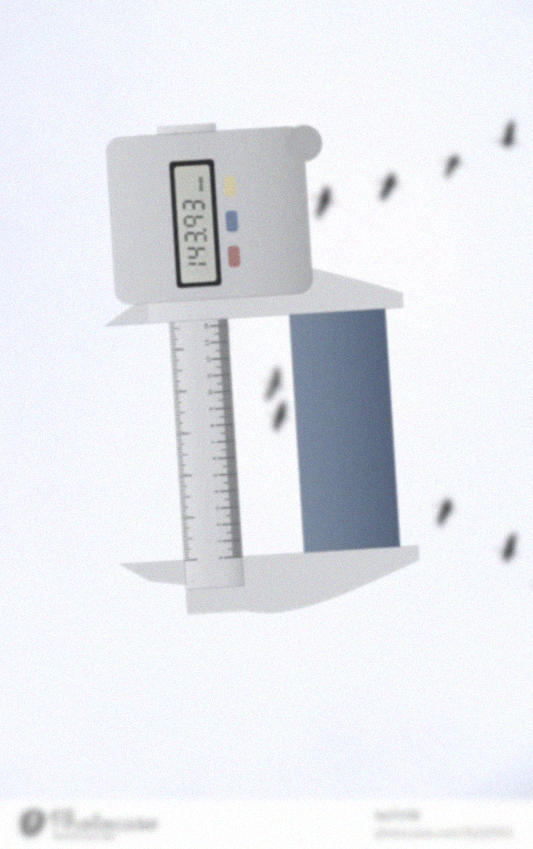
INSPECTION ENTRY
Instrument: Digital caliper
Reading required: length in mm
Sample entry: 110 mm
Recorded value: 143.93 mm
